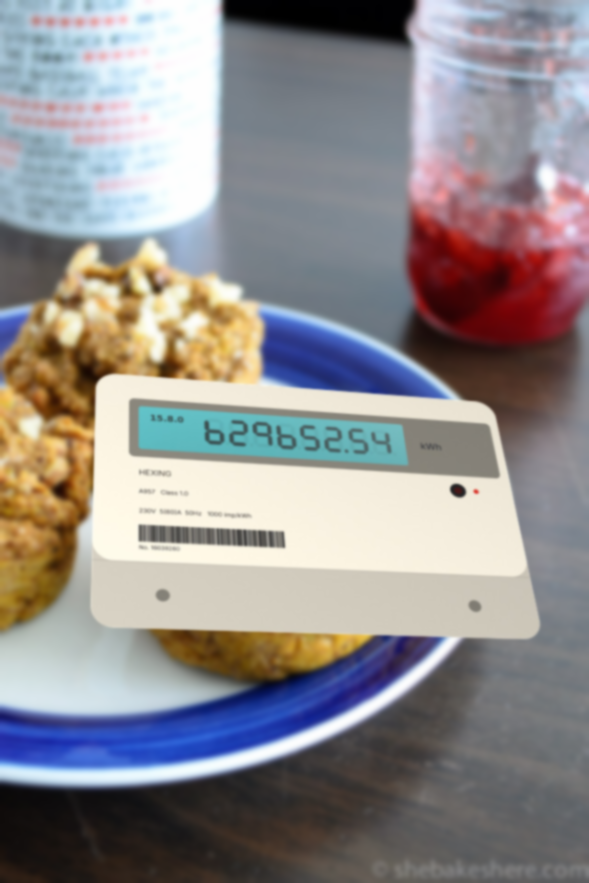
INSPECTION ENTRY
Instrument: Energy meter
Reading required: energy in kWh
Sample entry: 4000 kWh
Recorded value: 629652.54 kWh
